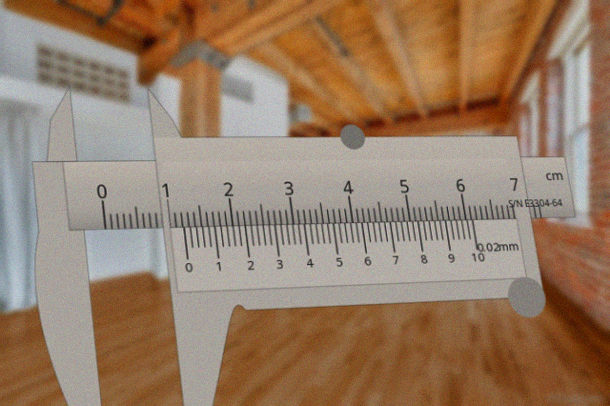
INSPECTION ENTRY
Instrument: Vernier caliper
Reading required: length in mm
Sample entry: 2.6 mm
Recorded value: 12.2 mm
